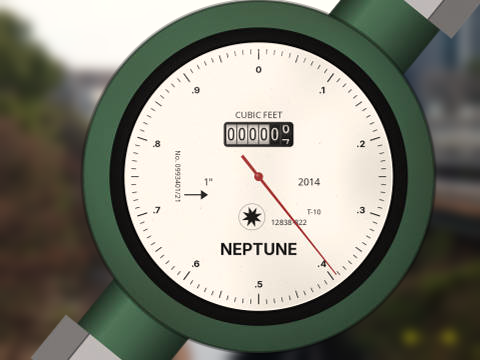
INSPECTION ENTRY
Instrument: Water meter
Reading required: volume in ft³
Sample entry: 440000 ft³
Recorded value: 6.39 ft³
